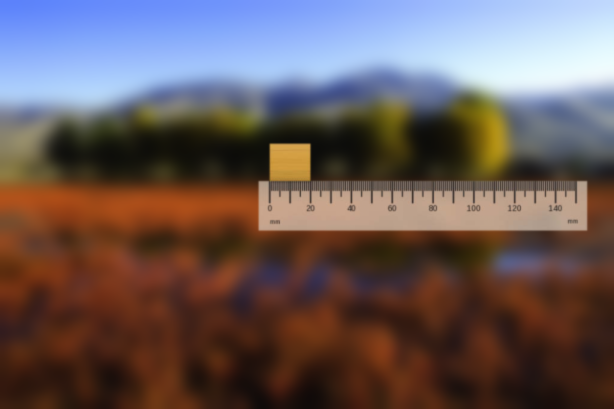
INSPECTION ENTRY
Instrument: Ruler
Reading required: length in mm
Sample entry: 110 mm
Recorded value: 20 mm
